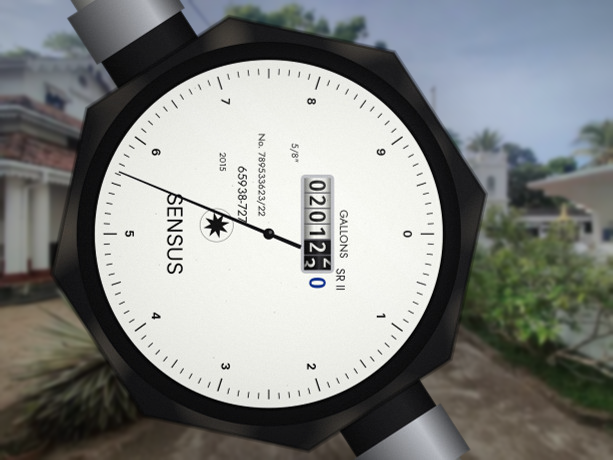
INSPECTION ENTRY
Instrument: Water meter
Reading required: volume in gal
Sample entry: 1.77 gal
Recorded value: 201225.6 gal
